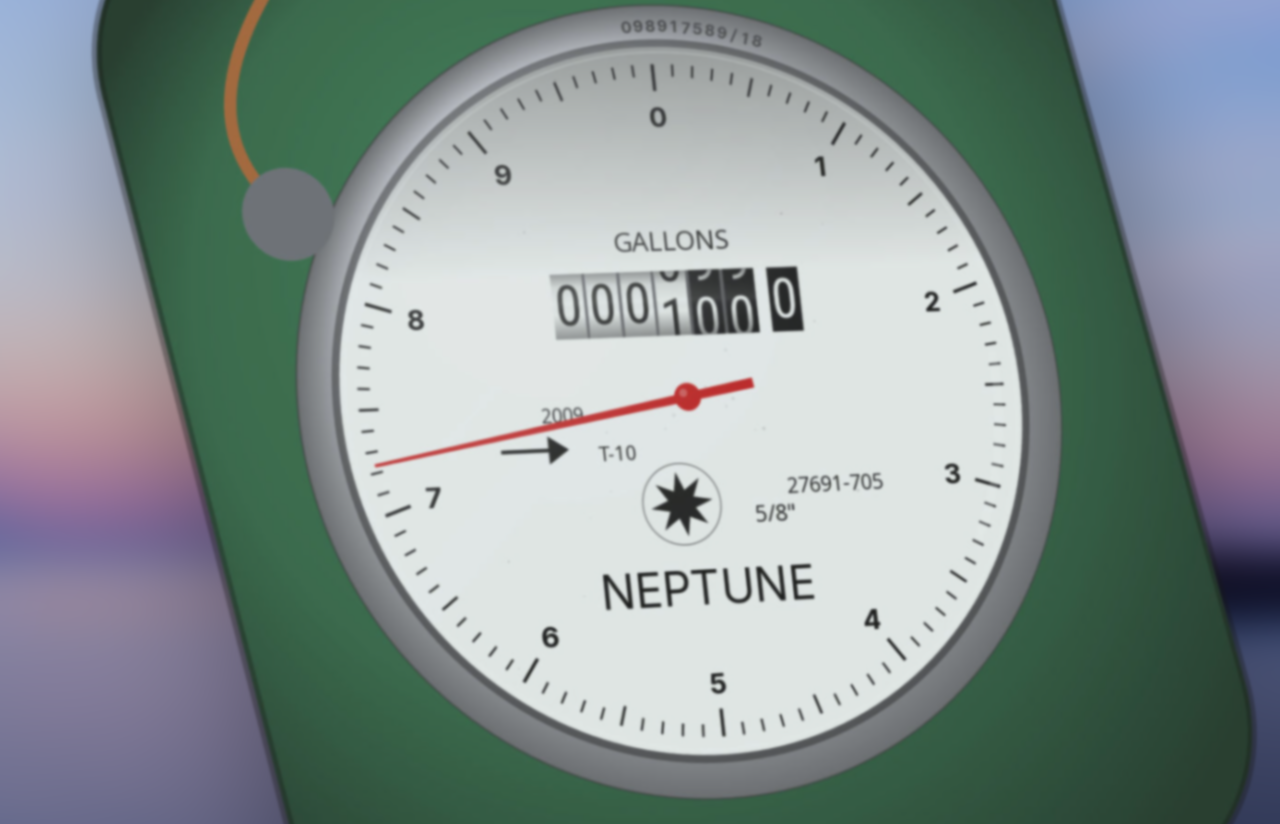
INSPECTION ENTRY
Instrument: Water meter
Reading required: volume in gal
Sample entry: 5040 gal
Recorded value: 997.2 gal
